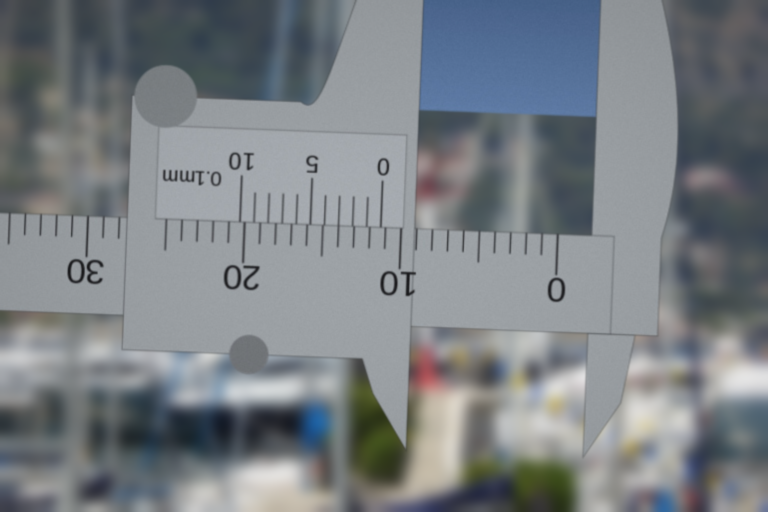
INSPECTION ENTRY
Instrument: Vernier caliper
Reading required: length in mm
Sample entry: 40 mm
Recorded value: 11.3 mm
